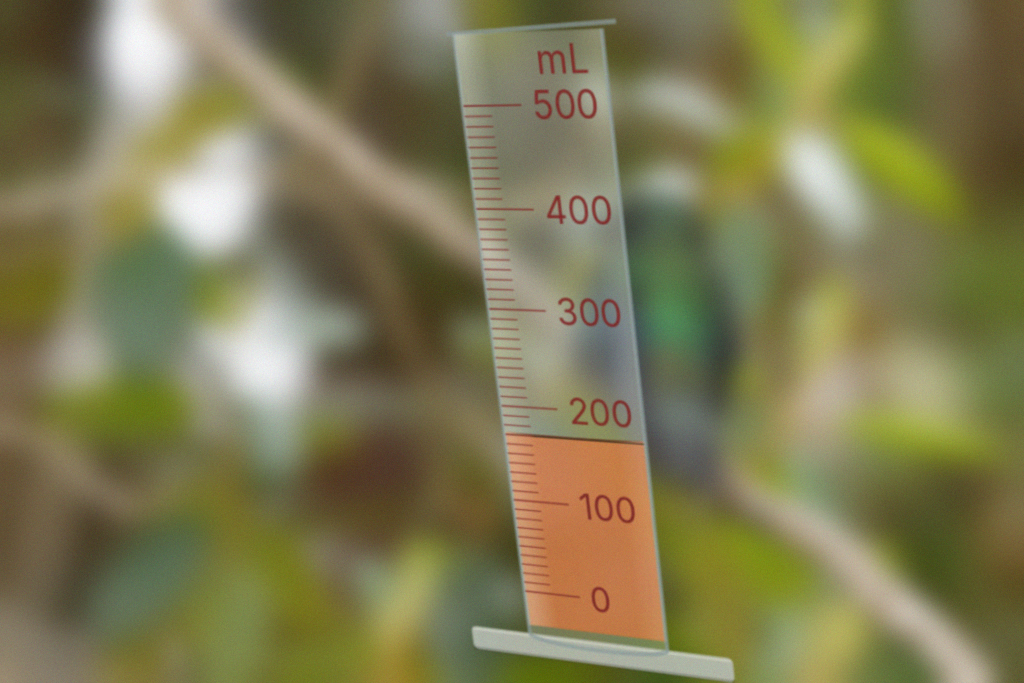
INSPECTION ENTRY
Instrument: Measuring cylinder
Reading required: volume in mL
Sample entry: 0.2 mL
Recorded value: 170 mL
